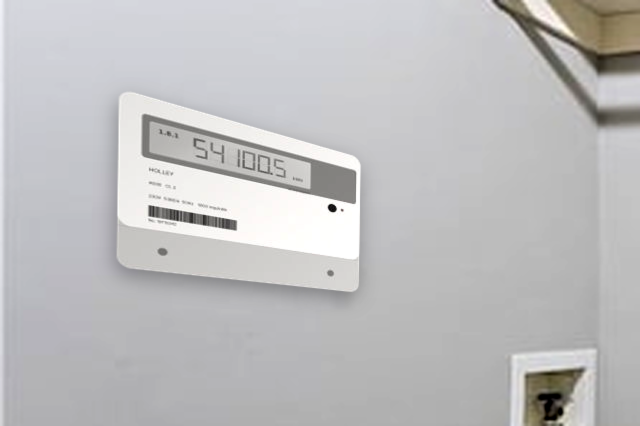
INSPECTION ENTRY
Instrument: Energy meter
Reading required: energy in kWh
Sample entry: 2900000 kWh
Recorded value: 54100.5 kWh
